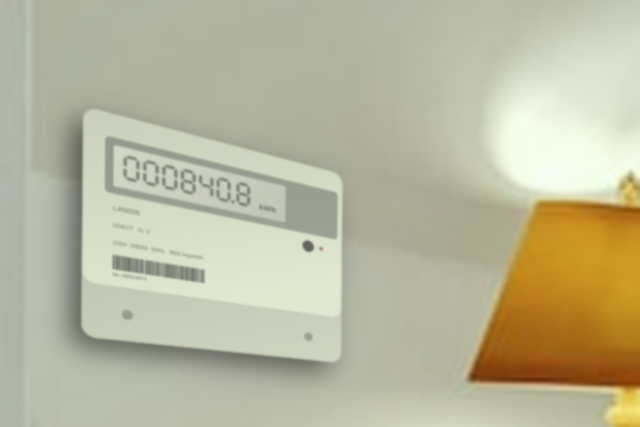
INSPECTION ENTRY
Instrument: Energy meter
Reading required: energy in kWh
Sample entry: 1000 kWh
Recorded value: 840.8 kWh
